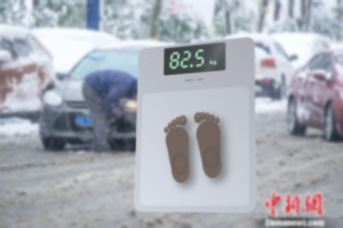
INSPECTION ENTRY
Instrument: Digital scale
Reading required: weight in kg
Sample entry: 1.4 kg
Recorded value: 82.5 kg
